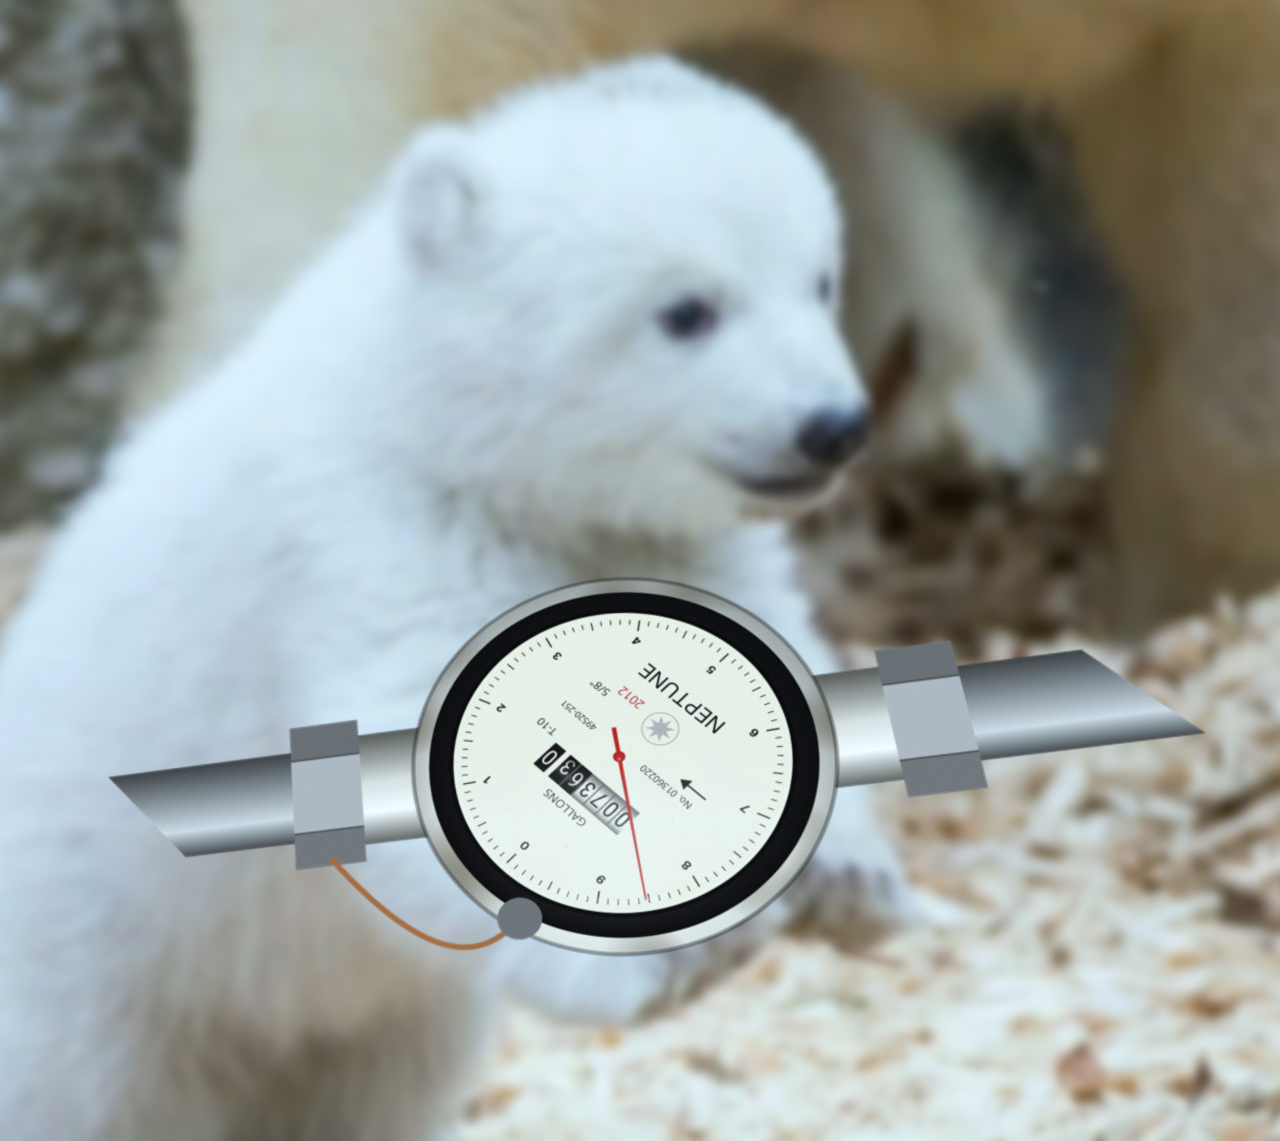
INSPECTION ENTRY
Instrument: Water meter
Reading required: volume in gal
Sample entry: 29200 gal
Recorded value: 73628.5 gal
